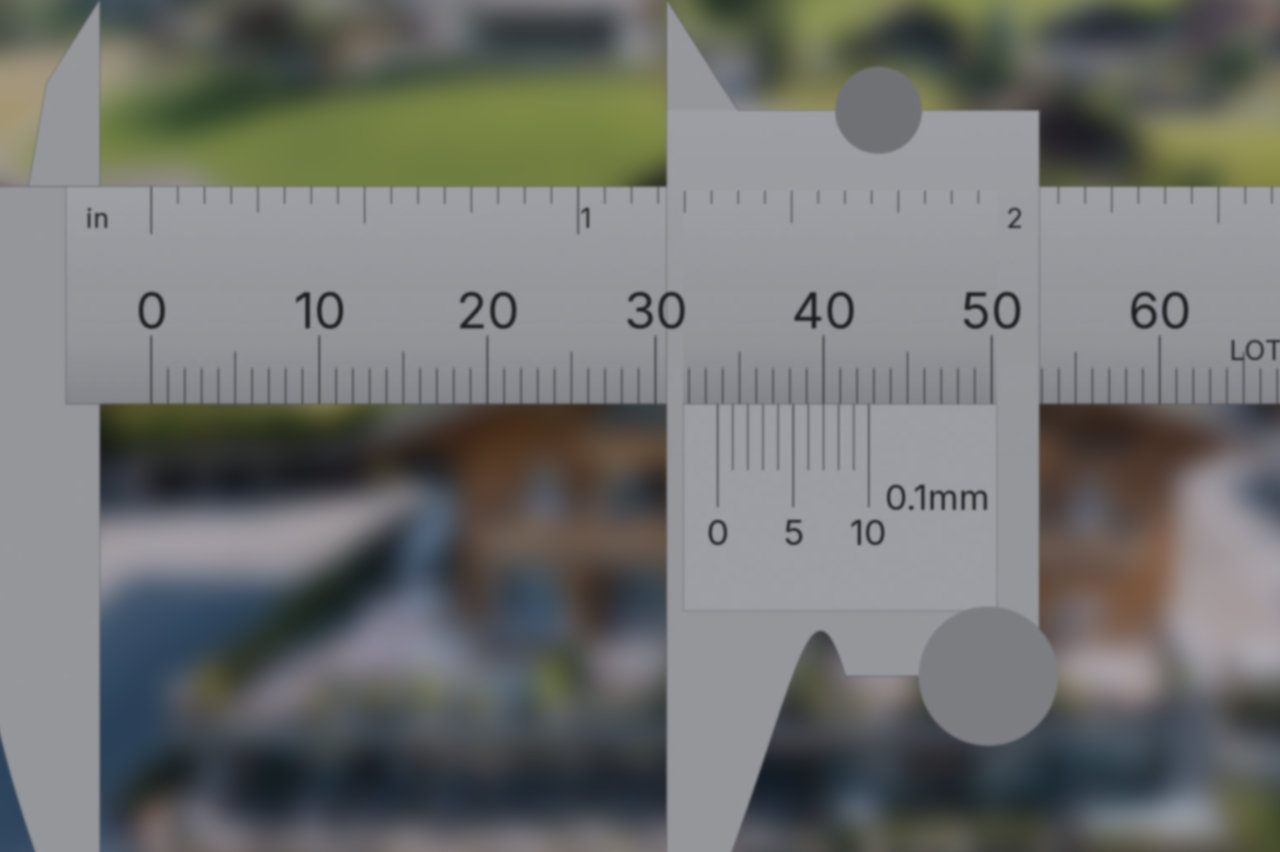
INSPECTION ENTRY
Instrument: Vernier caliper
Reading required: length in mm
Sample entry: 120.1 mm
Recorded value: 33.7 mm
